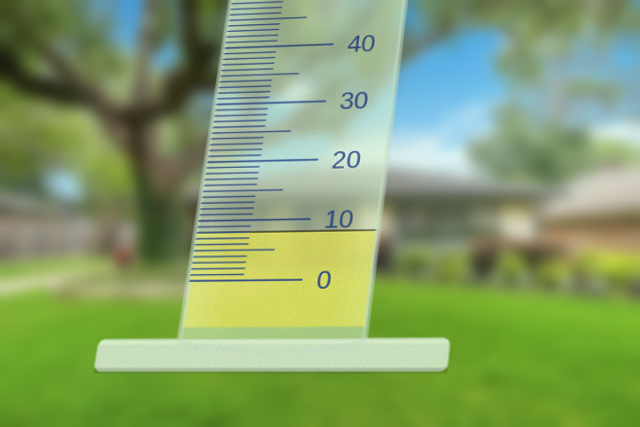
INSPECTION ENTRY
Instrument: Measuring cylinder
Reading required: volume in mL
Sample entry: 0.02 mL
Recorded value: 8 mL
